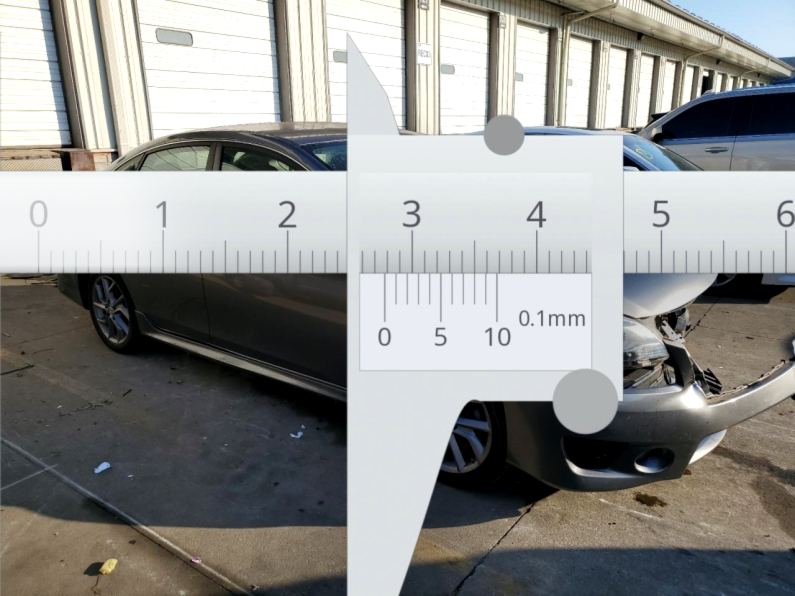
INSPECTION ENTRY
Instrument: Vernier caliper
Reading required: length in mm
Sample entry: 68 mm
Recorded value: 27.8 mm
